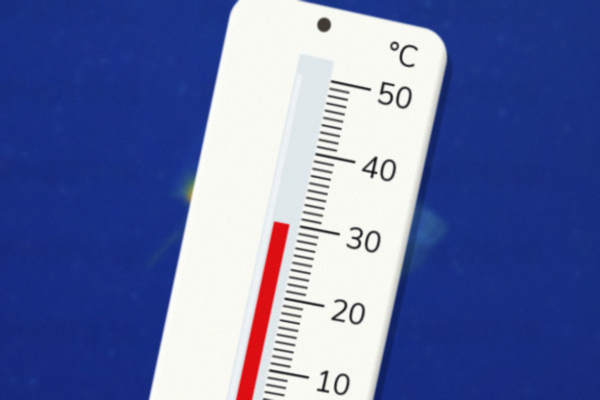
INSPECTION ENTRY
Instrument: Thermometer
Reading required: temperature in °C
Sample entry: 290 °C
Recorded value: 30 °C
